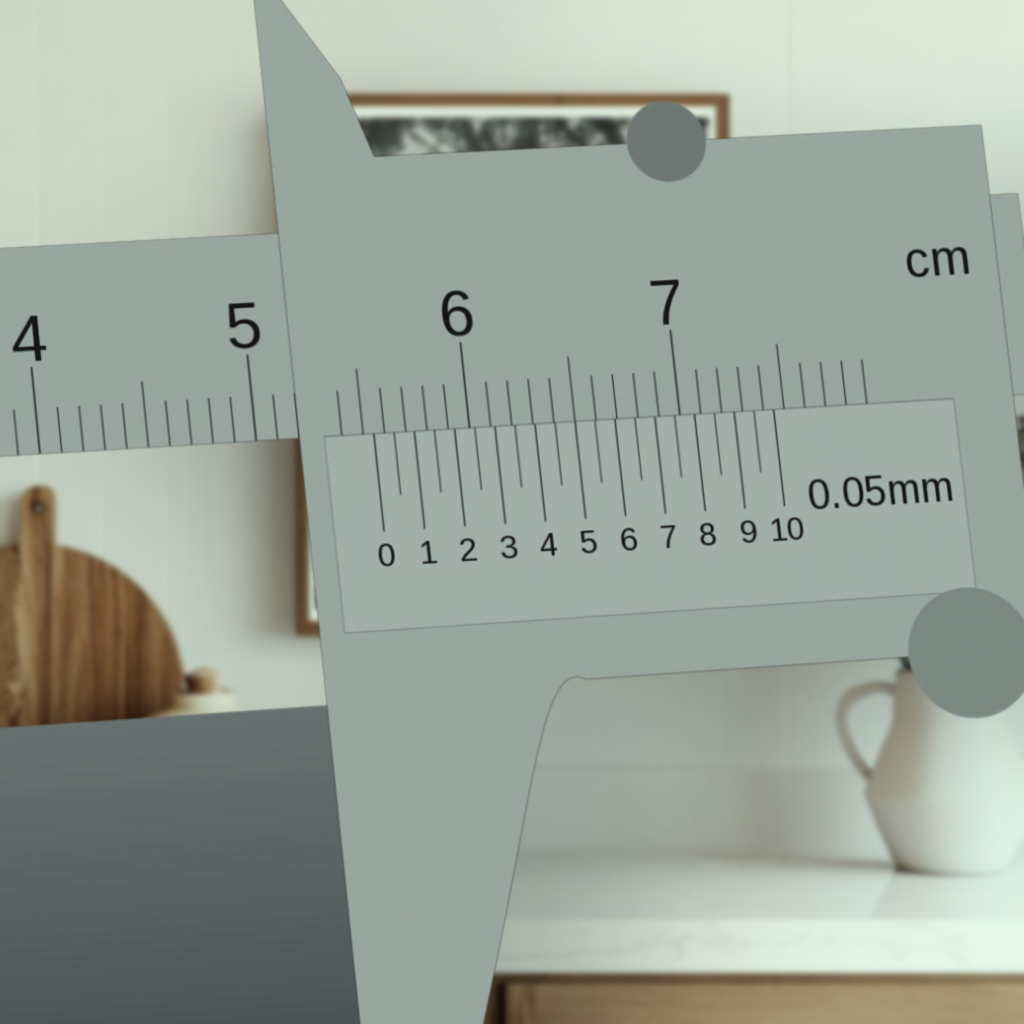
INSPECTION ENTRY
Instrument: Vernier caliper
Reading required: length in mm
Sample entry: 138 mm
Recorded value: 55.5 mm
